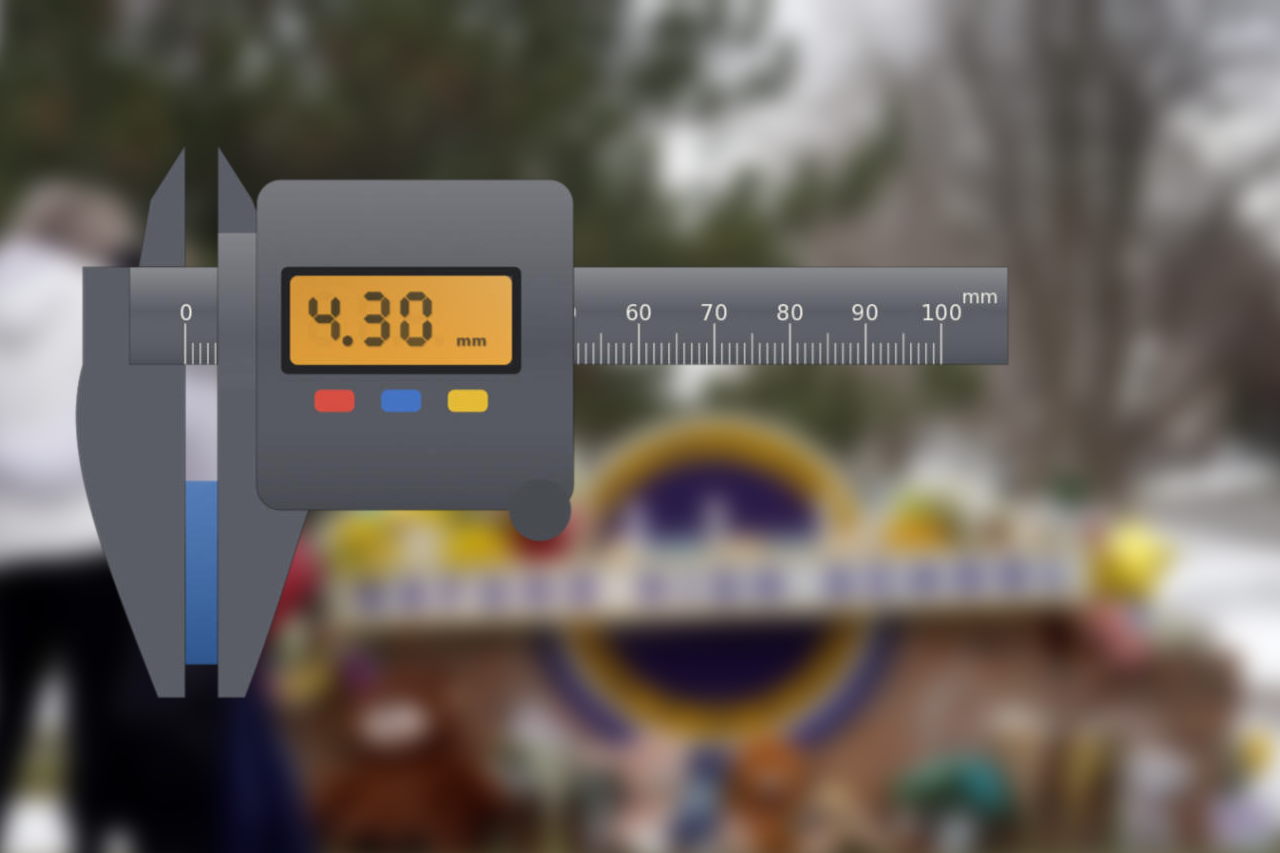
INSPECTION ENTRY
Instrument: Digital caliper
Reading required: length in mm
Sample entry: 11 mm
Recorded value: 4.30 mm
